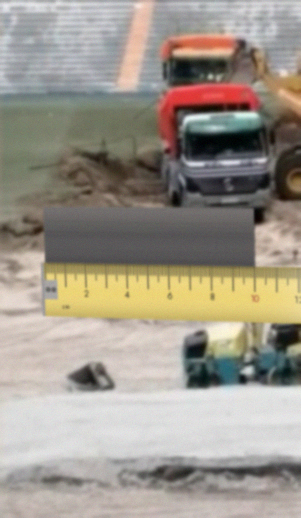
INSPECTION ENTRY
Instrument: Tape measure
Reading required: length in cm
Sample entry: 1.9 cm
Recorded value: 10 cm
